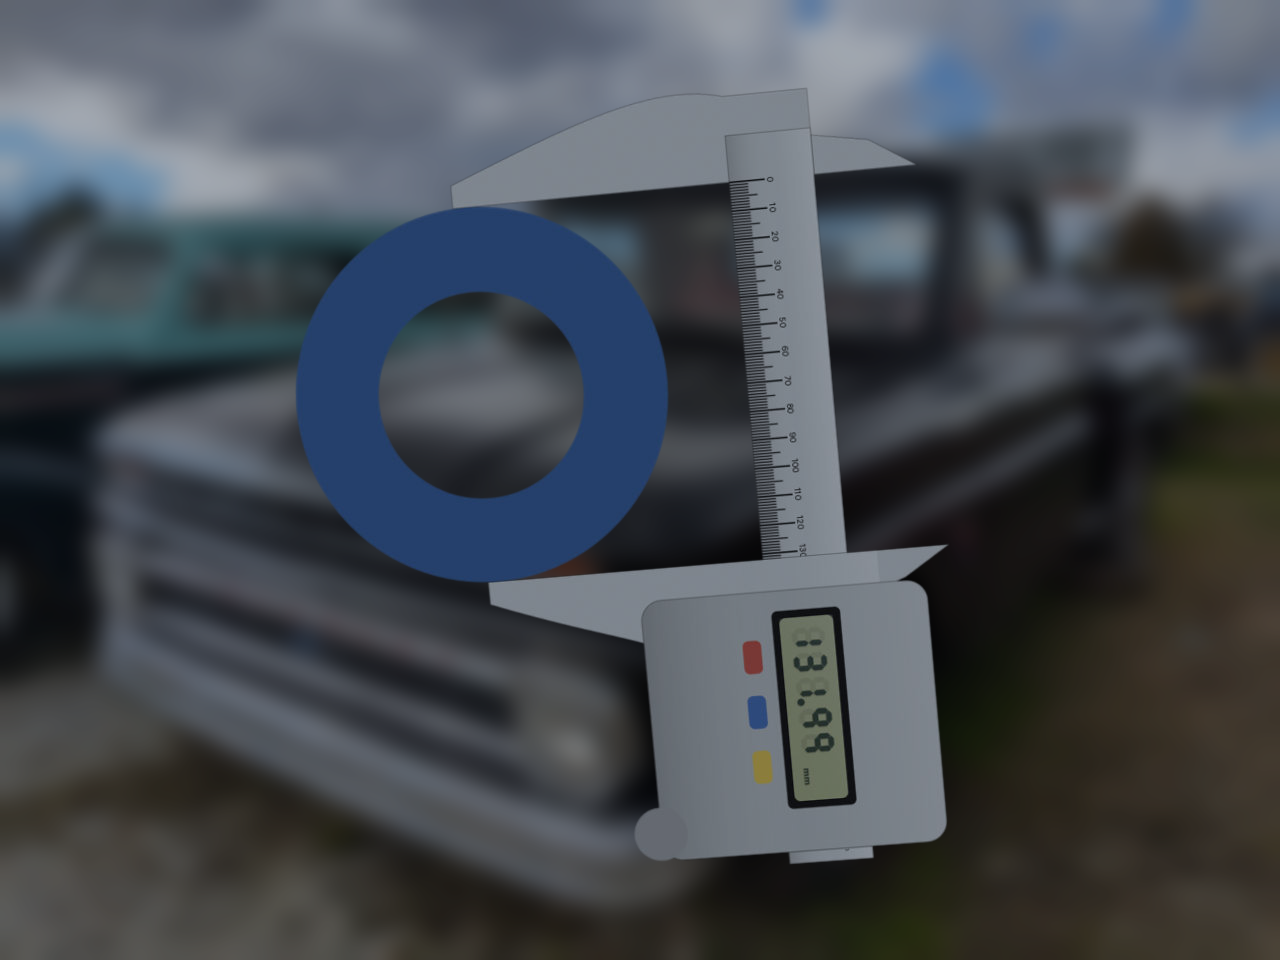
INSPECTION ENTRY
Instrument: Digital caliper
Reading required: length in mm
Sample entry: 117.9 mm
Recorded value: 131.99 mm
